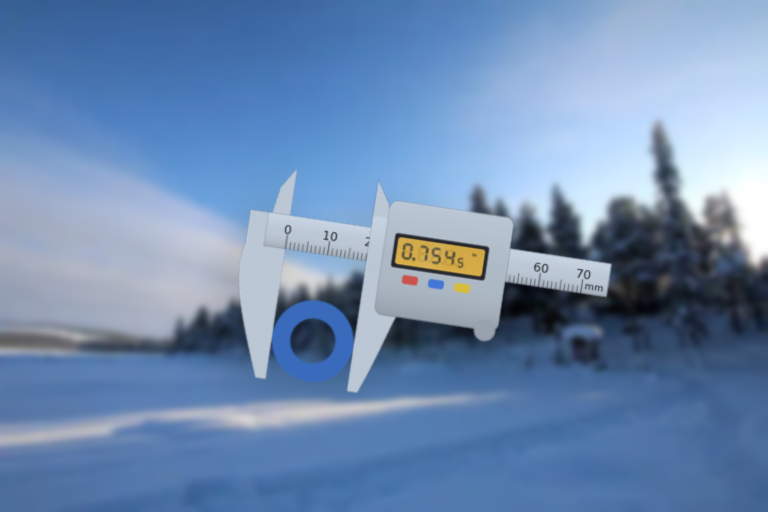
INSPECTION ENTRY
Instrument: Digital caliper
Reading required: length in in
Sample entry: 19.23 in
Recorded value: 0.7545 in
